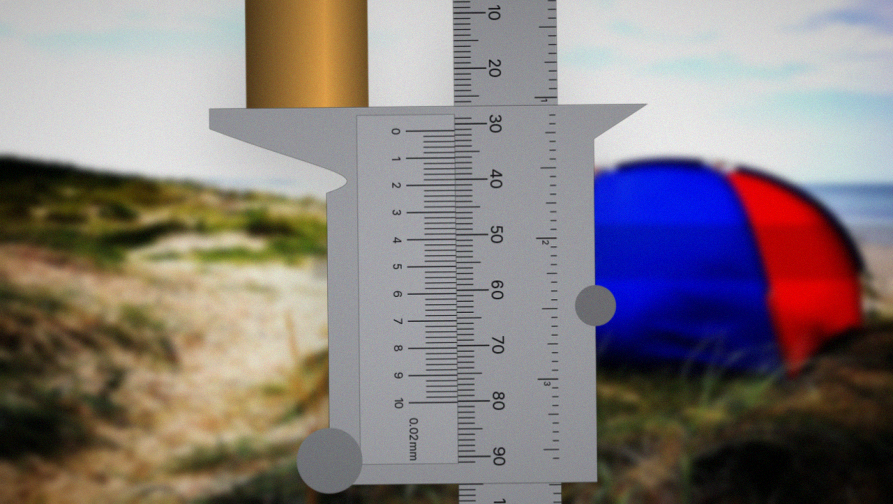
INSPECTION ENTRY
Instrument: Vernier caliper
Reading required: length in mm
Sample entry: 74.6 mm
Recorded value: 31.2 mm
